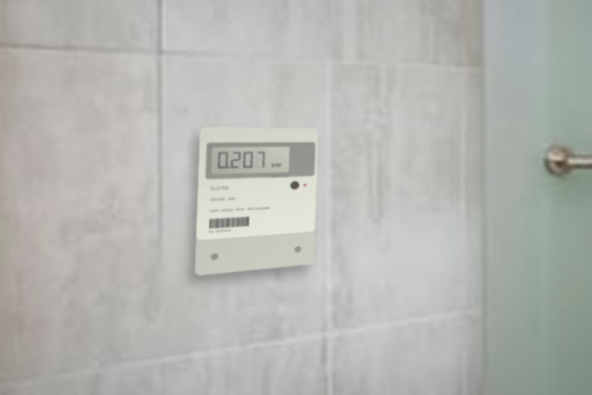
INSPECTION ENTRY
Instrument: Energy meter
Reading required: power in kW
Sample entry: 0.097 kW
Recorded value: 0.207 kW
